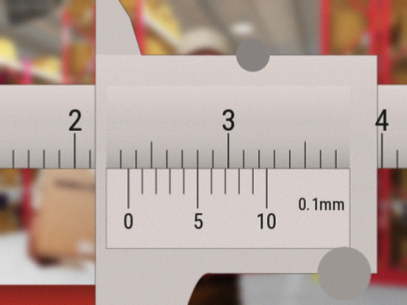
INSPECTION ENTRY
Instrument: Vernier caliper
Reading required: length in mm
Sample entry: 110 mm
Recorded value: 23.5 mm
